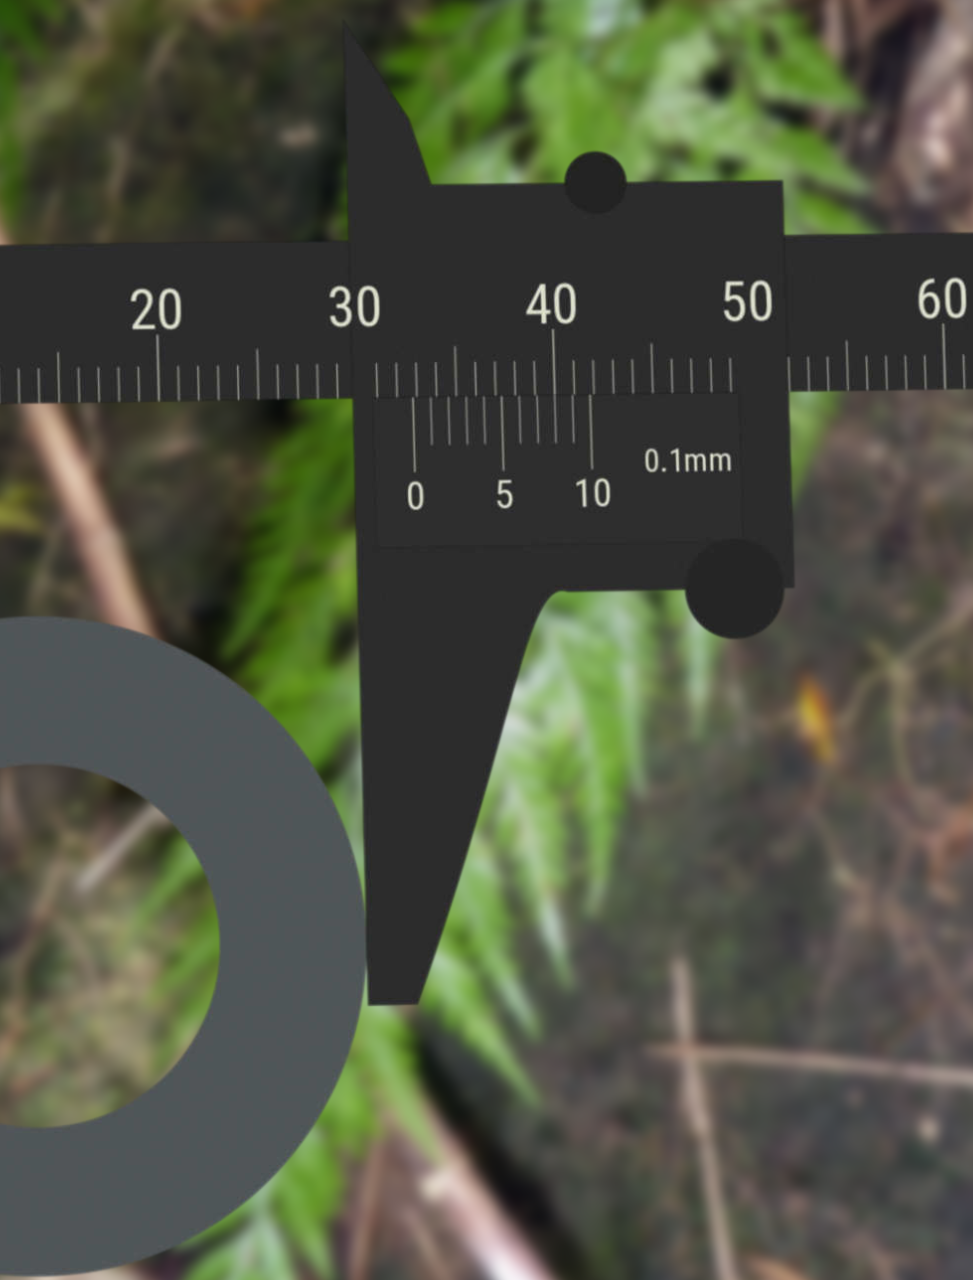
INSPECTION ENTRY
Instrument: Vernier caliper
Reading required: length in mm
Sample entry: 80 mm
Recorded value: 32.8 mm
